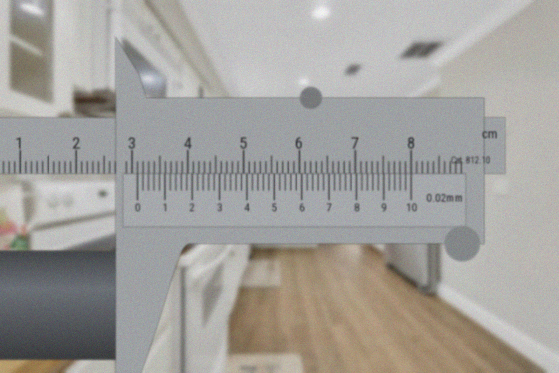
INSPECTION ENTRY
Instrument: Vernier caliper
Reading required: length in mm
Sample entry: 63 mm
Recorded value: 31.0 mm
